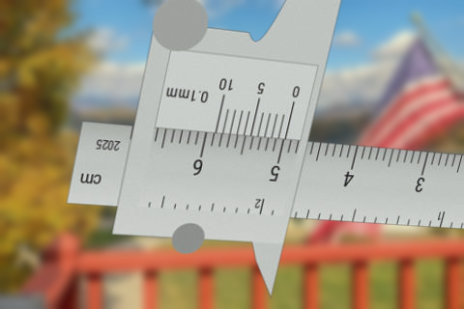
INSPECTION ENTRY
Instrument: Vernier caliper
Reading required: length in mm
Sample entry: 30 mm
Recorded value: 49.8 mm
